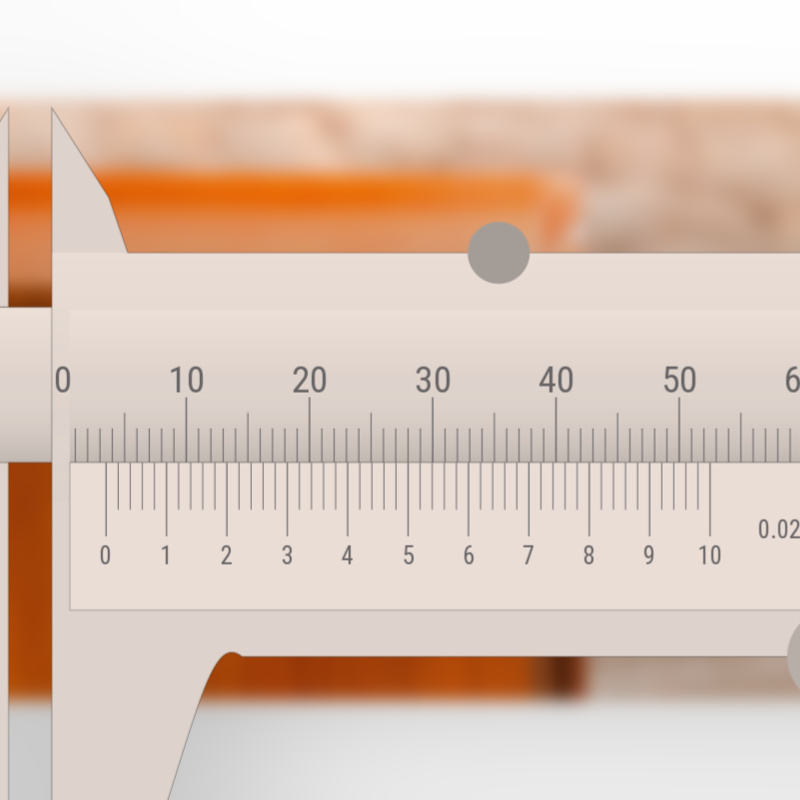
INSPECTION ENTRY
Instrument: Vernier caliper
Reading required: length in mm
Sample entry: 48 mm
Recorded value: 3.5 mm
